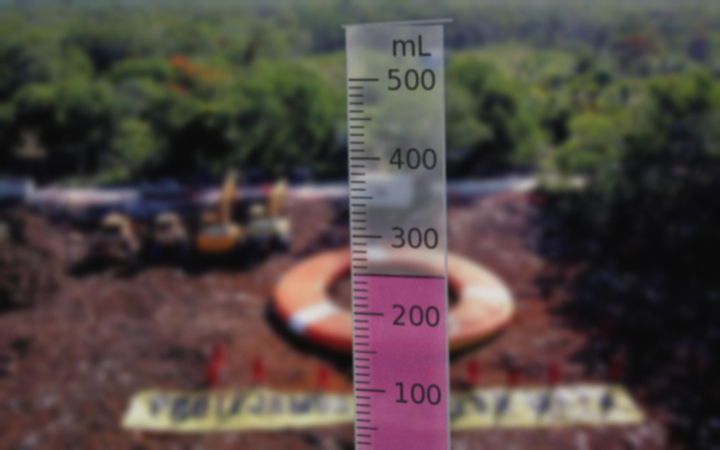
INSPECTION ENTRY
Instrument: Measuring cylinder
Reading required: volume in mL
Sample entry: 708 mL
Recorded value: 250 mL
